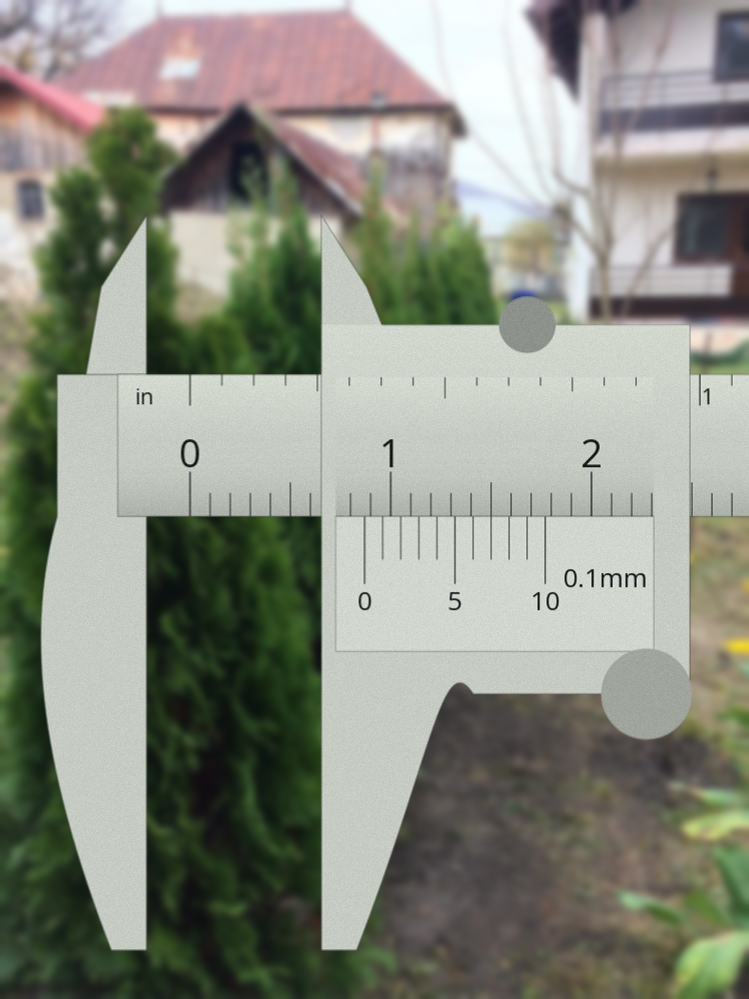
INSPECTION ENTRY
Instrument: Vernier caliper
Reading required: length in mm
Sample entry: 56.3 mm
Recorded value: 8.7 mm
